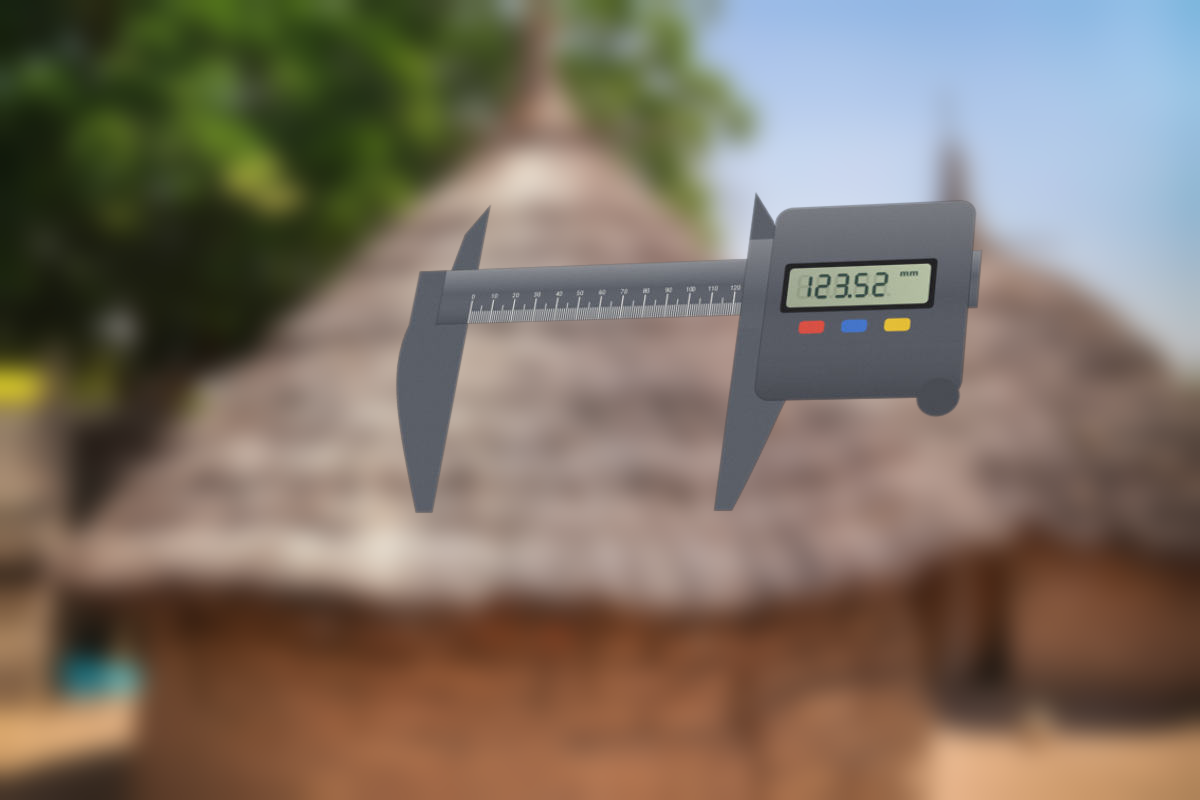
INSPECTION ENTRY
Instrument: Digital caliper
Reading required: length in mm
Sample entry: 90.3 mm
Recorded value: 123.52 mm
